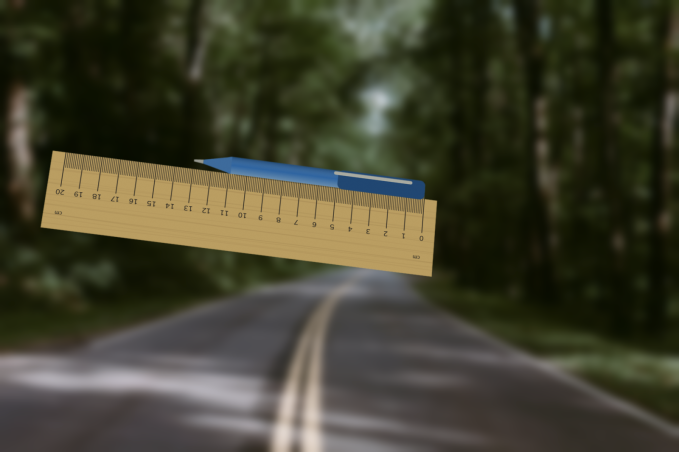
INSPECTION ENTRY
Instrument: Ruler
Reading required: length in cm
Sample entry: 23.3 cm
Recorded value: 13 cm
